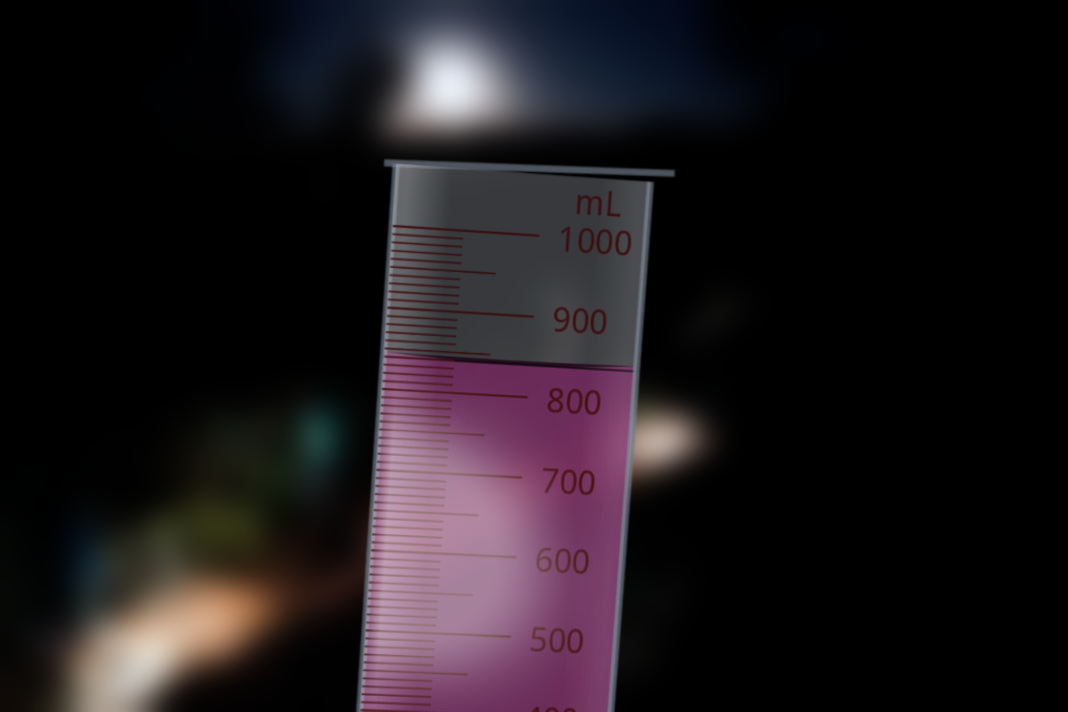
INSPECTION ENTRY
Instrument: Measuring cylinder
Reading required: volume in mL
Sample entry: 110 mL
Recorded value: 840 mL
